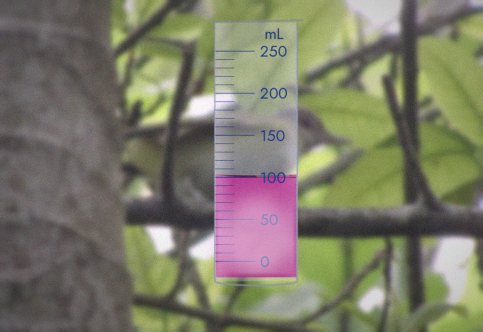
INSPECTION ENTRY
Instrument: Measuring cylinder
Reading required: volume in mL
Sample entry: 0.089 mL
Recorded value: 100 mL
